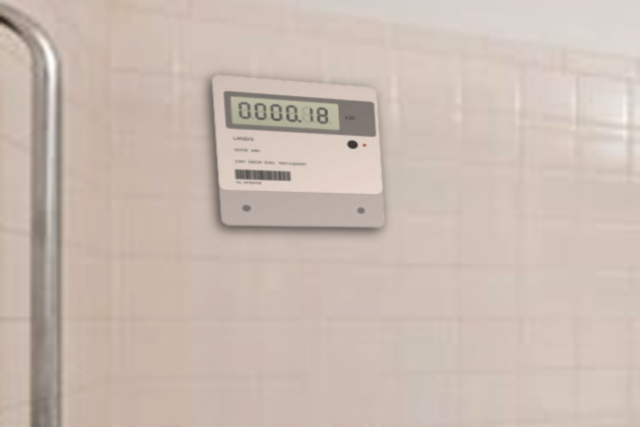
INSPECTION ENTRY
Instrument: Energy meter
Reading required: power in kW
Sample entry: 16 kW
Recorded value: 0.18 kW
